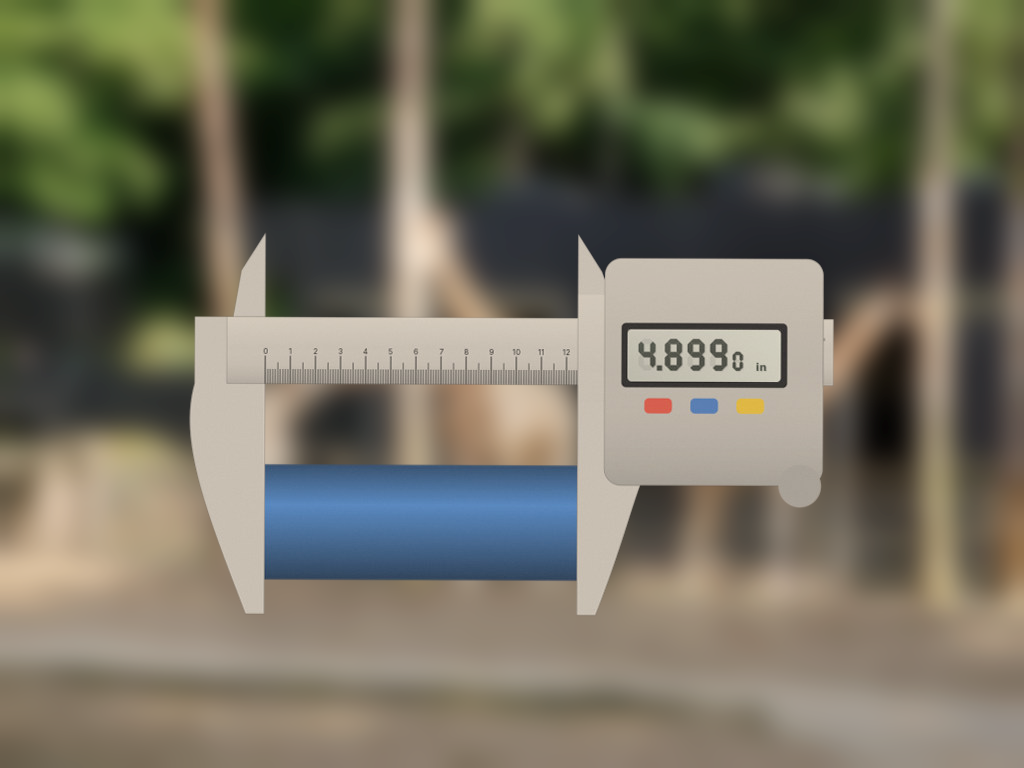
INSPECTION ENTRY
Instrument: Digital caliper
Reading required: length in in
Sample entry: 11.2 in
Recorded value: 4.8990 in
